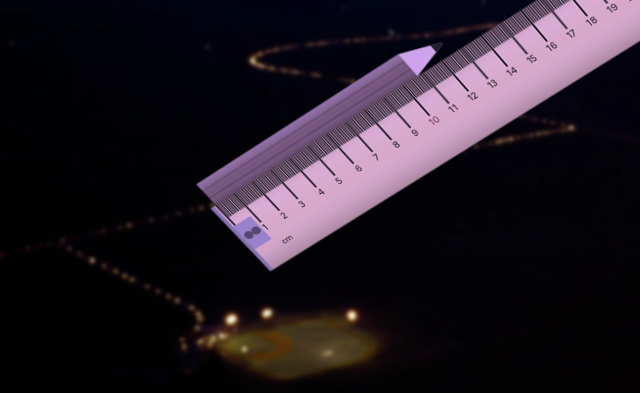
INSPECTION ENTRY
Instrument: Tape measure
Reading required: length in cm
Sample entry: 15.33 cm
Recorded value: 12.5 cm
